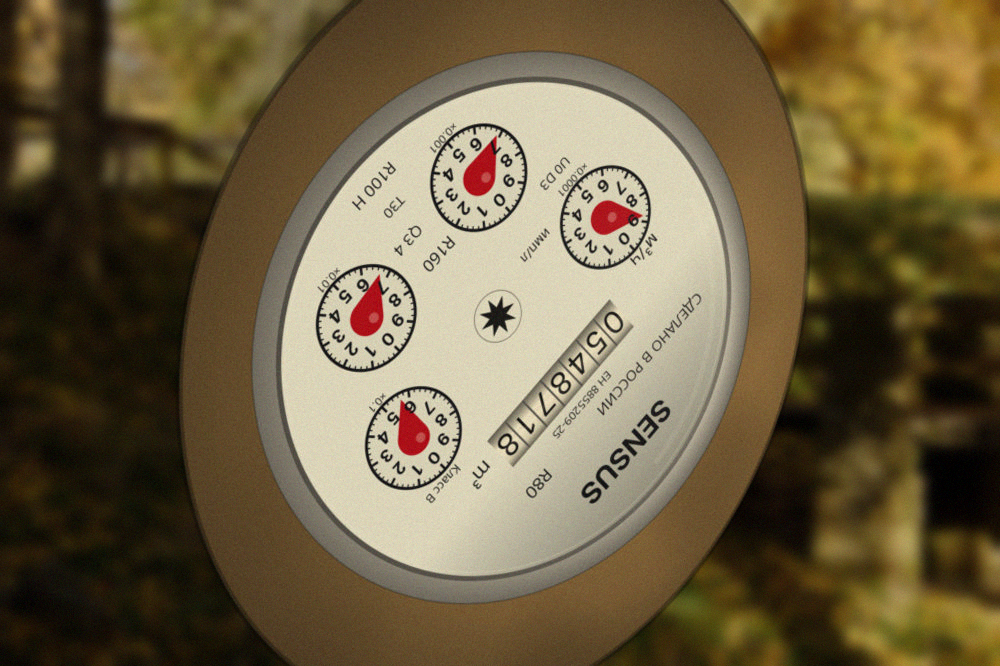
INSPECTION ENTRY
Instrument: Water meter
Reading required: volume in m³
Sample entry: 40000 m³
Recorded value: 548718.5668 m³
